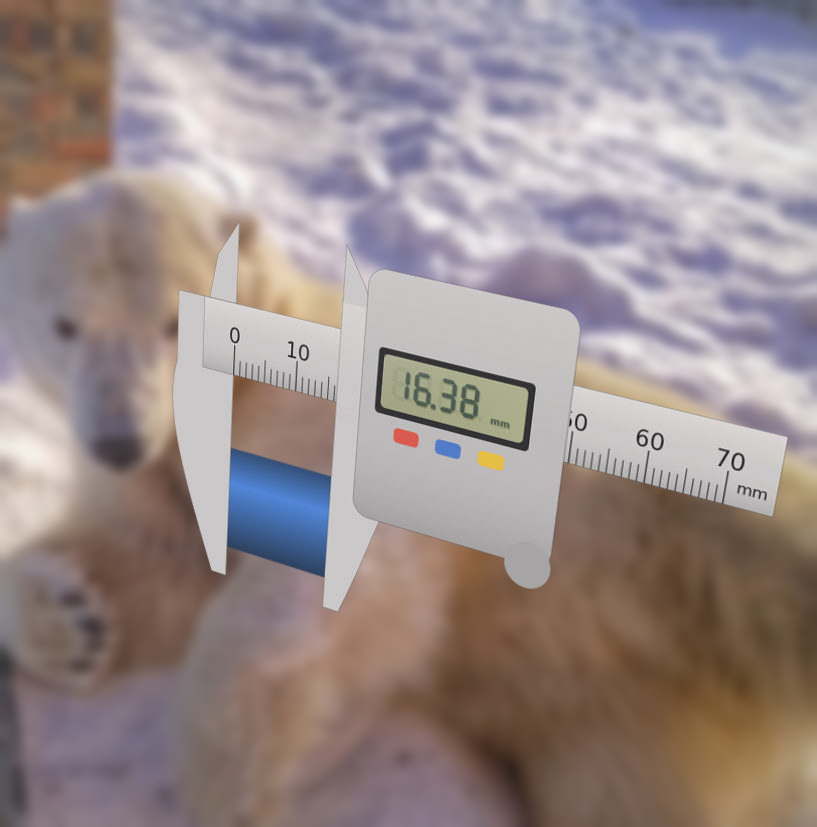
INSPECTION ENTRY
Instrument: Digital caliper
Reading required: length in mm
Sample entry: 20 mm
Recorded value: 16.38 mm
